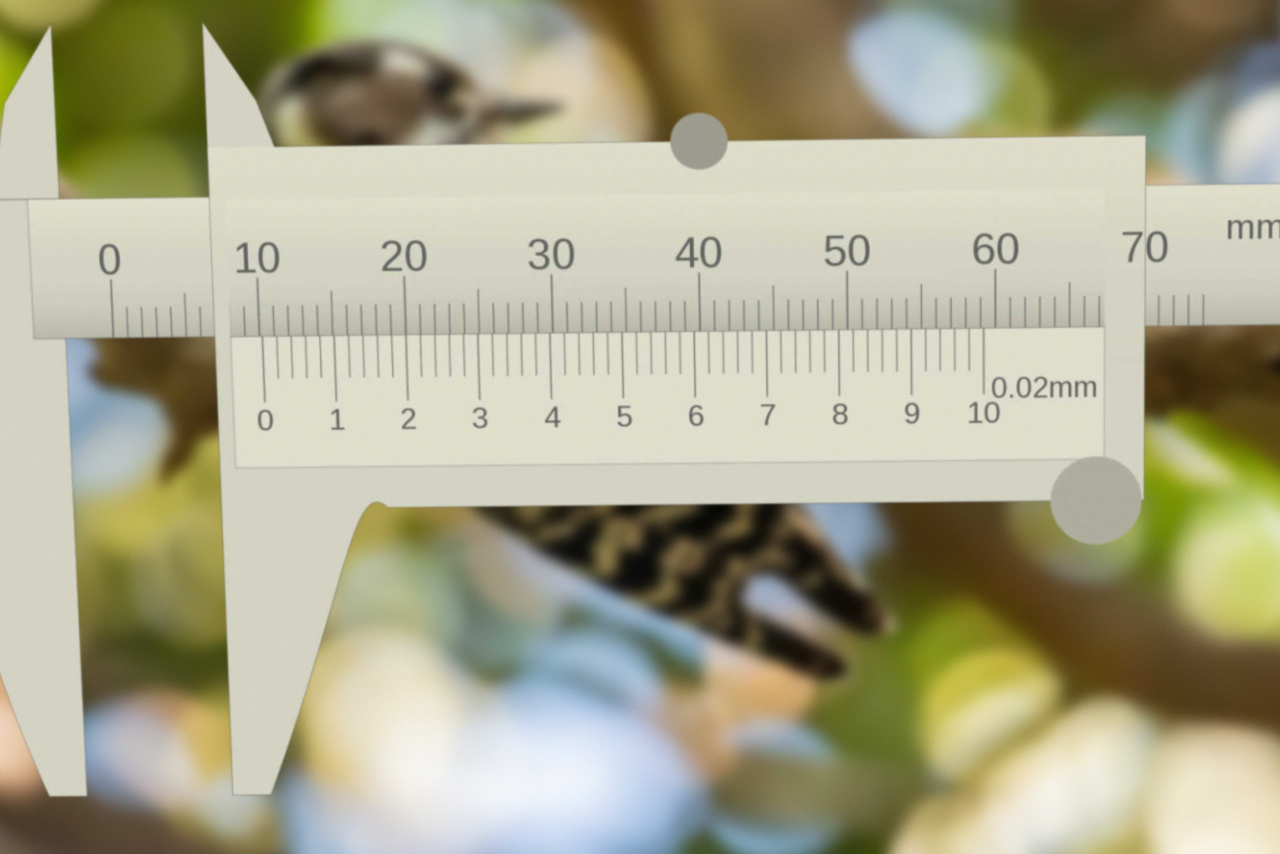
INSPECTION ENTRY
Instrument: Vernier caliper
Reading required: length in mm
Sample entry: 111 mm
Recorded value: 10.2 mm
